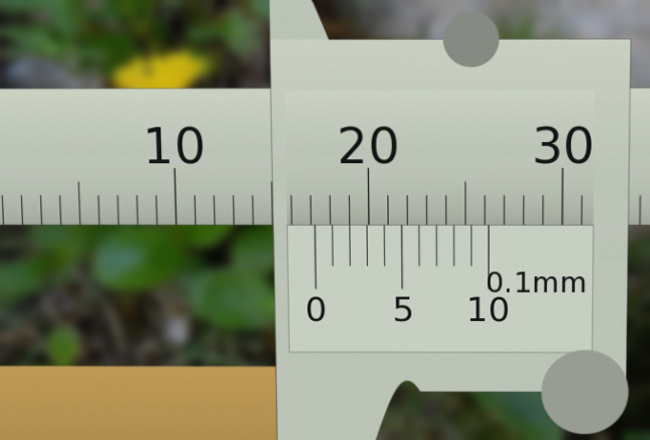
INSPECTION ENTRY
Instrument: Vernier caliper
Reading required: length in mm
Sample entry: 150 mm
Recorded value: 17.2 mm
